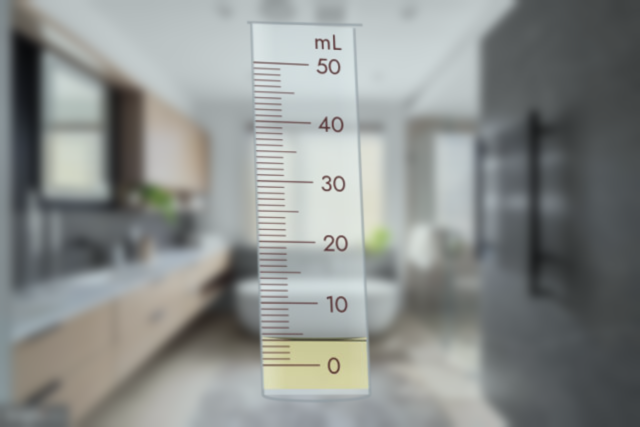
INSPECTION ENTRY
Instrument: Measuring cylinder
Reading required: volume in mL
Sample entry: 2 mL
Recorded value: 4 mL
